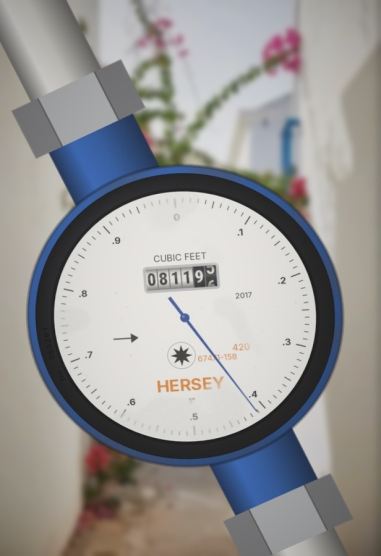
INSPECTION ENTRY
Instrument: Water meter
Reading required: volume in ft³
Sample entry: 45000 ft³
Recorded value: 81195.41 ft³
